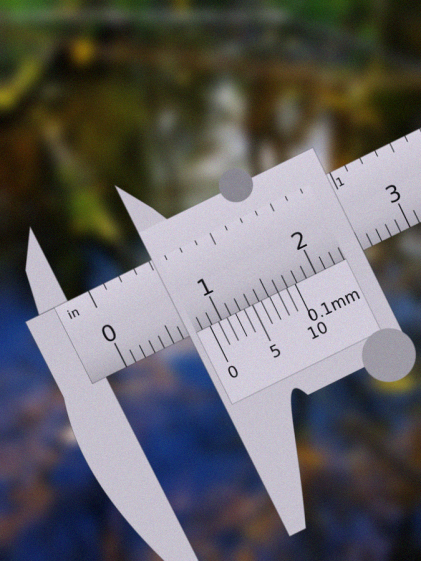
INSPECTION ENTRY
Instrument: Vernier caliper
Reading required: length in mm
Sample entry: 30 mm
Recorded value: 8.8 mm
